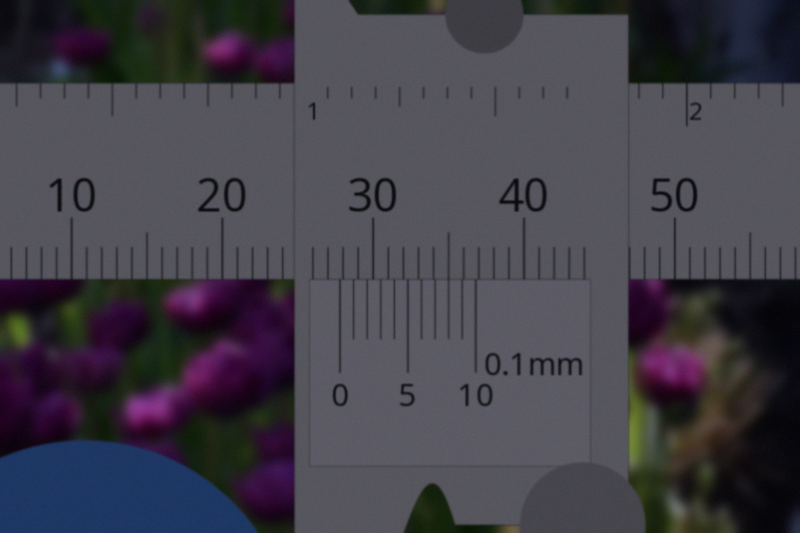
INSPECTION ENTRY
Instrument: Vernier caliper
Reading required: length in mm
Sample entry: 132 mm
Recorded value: 27.8 mm
